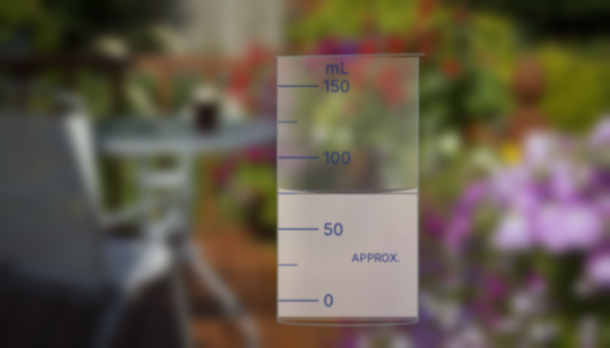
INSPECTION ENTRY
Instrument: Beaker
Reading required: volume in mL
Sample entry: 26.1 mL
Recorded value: 75 mL
